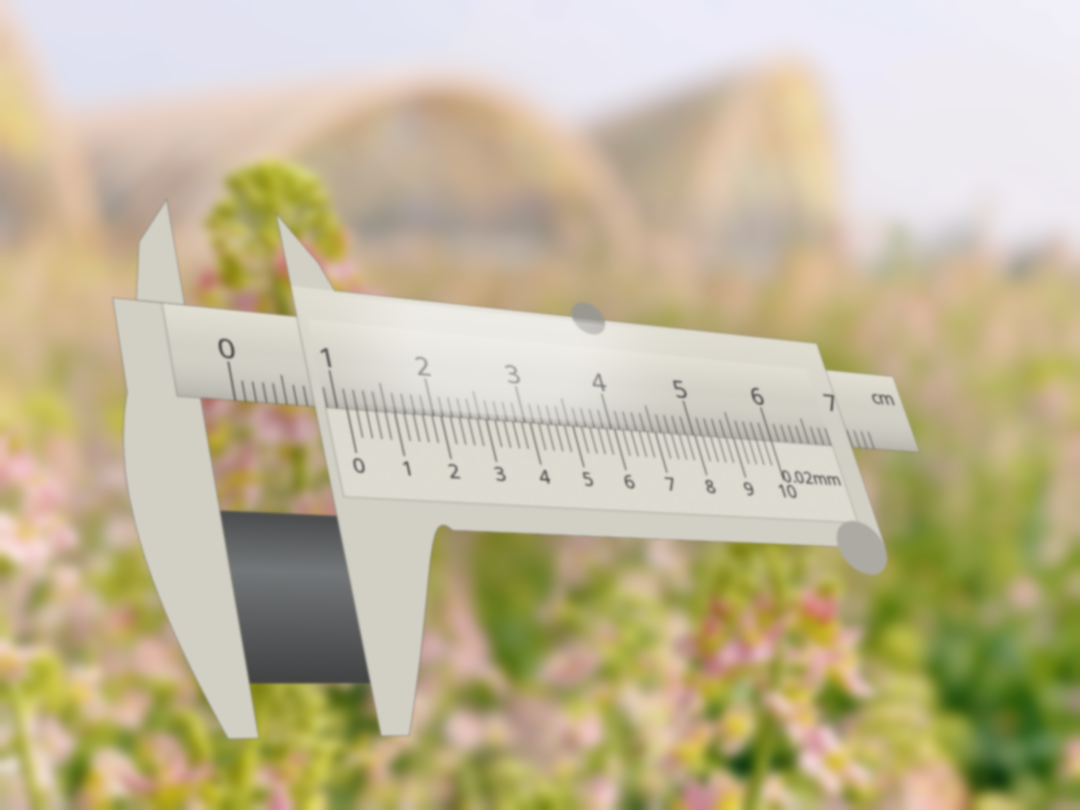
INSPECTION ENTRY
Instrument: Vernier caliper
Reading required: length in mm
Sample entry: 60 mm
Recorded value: 11.0 mm
